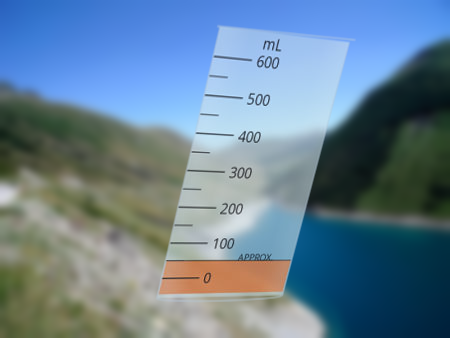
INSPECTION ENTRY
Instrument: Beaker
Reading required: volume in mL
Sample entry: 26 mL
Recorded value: 50 mL
